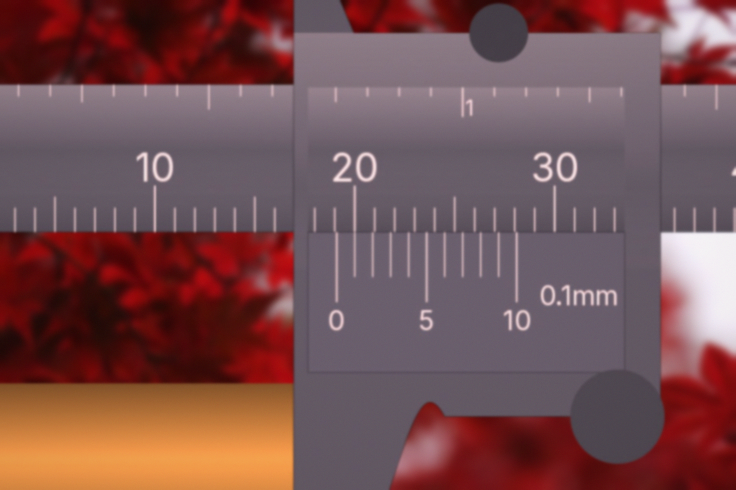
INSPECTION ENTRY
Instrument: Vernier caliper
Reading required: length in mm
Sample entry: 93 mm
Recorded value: 19.1 mm
